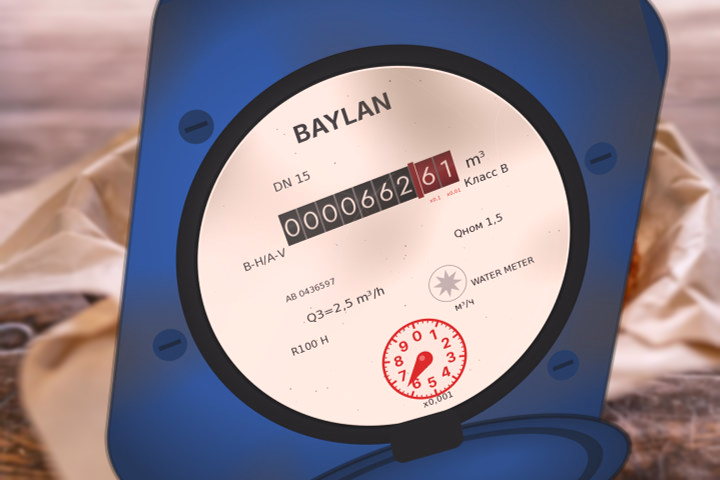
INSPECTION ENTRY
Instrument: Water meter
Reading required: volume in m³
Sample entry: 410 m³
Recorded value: 662.616 m³
